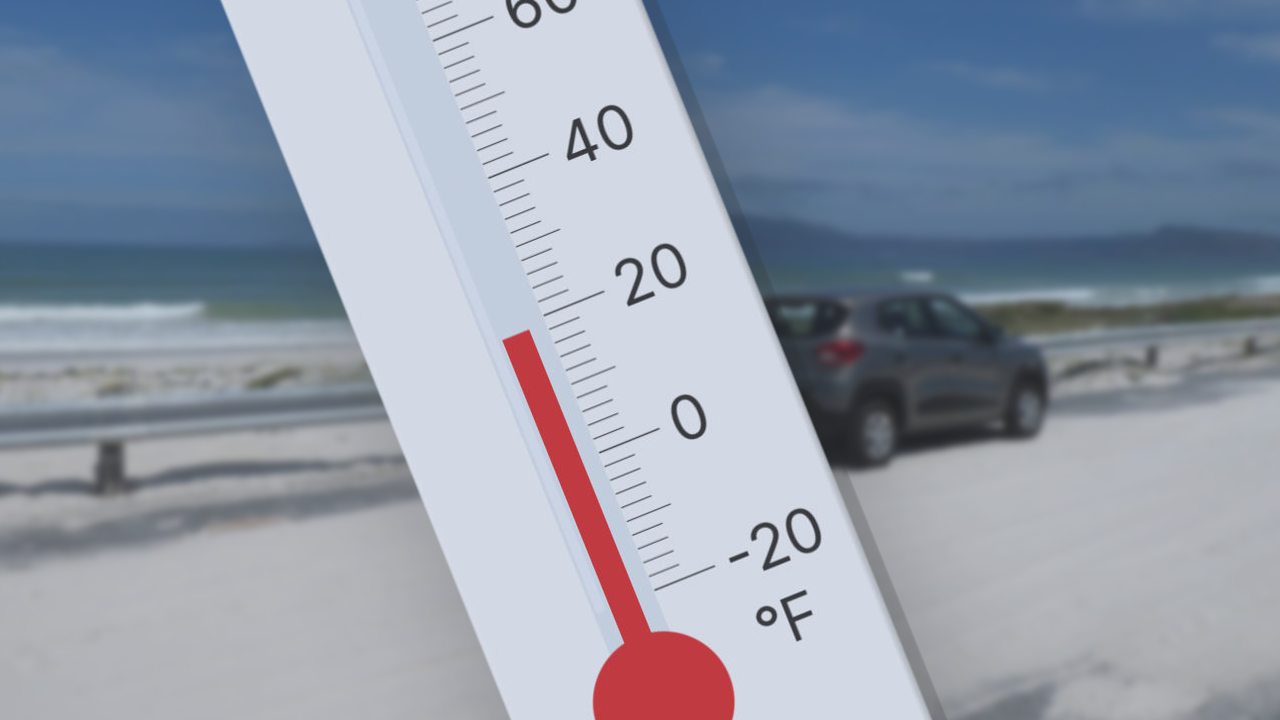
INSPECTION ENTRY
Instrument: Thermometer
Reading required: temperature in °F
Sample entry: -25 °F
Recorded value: 19 °F
